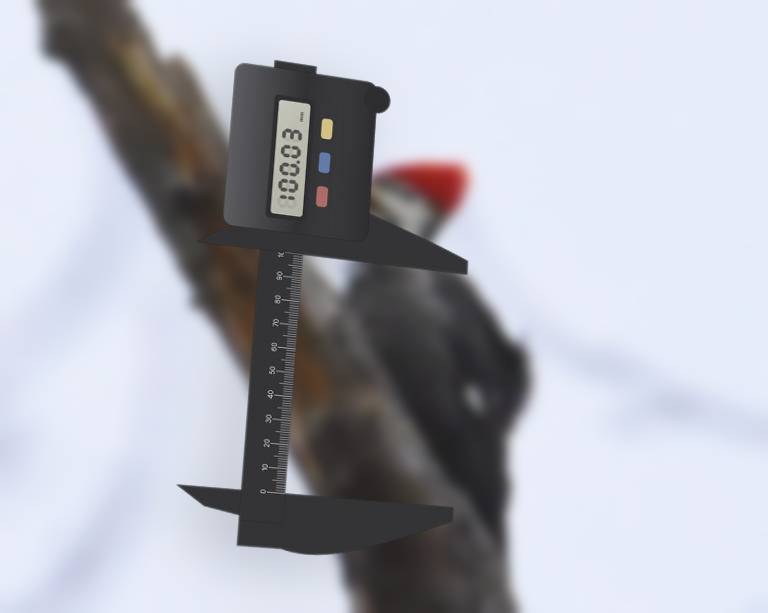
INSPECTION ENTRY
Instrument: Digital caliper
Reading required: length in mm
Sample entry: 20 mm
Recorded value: 100.03 mm
